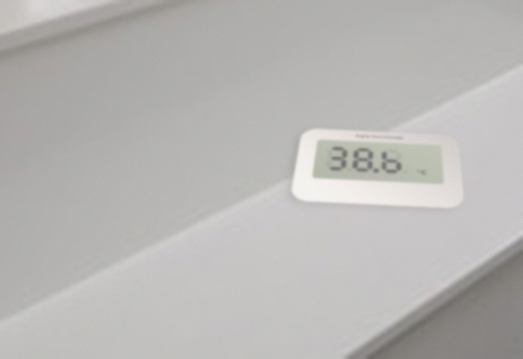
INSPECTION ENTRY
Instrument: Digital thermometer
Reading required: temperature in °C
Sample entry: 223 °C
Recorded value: 38.6 °C
